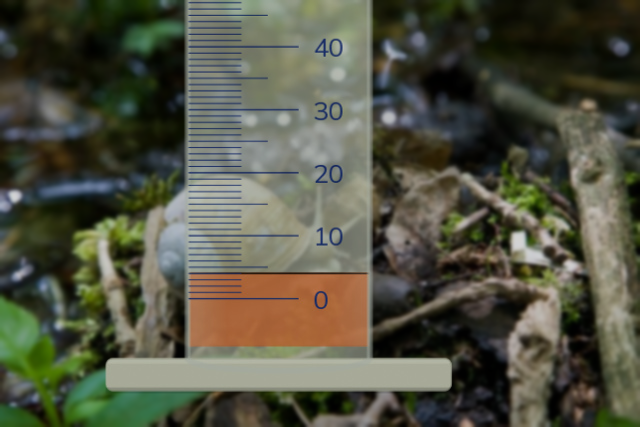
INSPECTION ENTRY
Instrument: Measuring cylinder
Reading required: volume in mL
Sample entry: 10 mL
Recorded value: 4 mL
